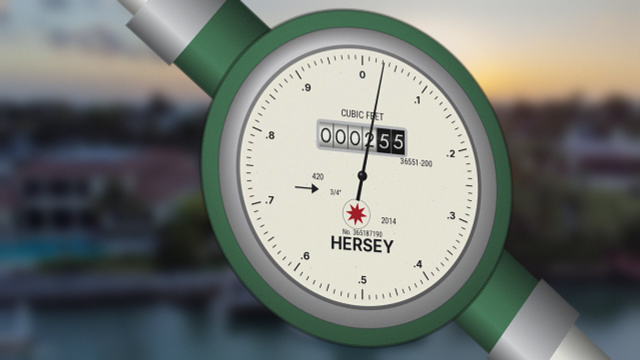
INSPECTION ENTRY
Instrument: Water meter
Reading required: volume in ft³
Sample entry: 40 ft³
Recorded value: 255.03 ft³
